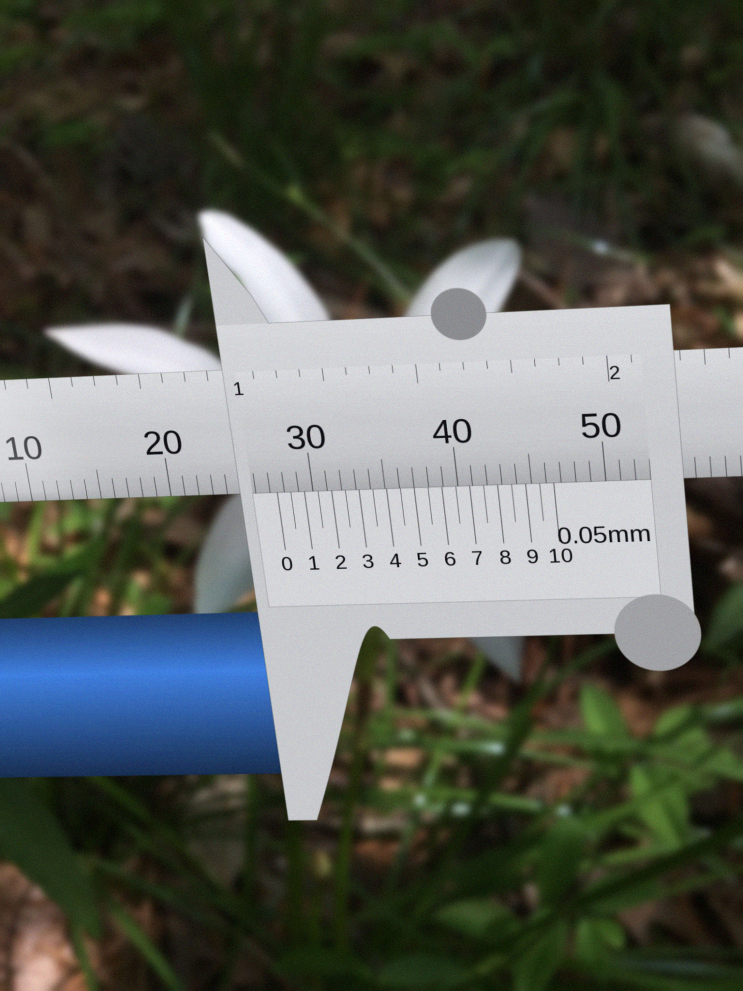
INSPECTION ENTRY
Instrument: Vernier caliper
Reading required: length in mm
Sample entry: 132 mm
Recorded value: 27.5 mm
